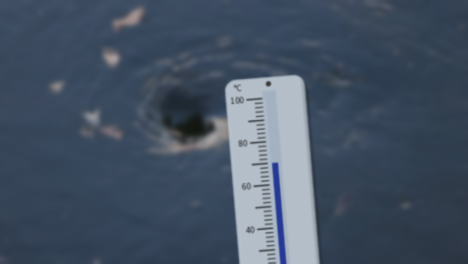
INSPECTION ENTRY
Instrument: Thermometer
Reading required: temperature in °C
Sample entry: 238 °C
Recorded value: 70 °C
